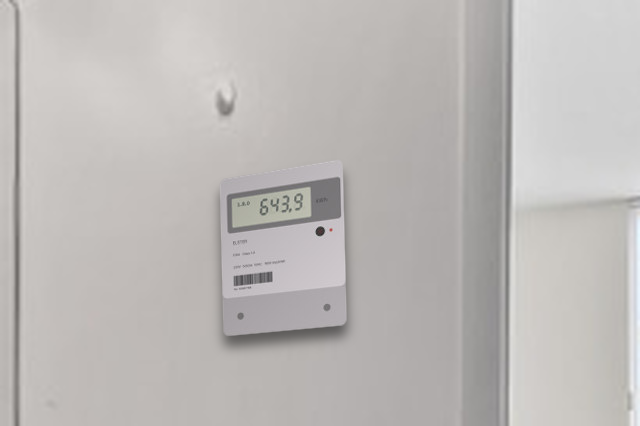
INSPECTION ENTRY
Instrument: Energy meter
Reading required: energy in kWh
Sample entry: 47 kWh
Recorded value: 643.9 kWh
